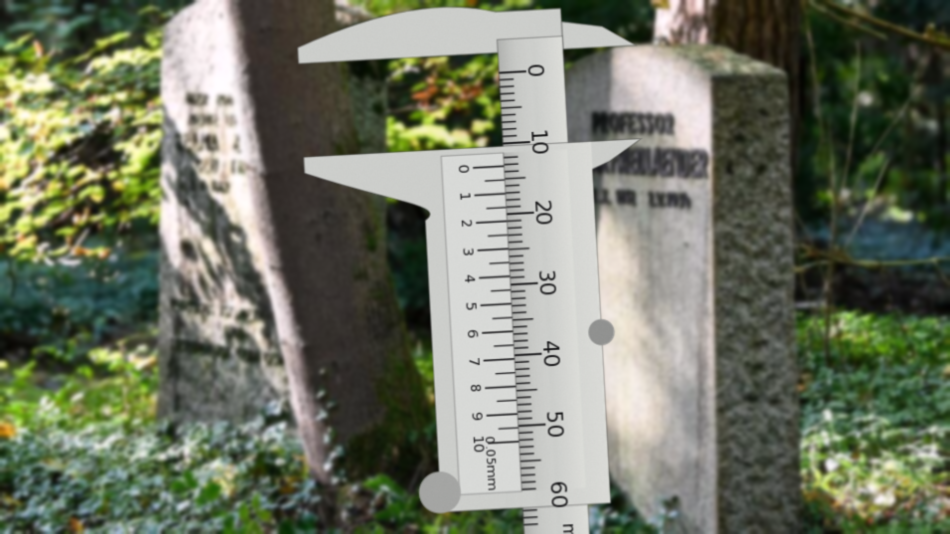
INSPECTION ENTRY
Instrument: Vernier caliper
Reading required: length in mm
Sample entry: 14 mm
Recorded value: 13.2 mm
